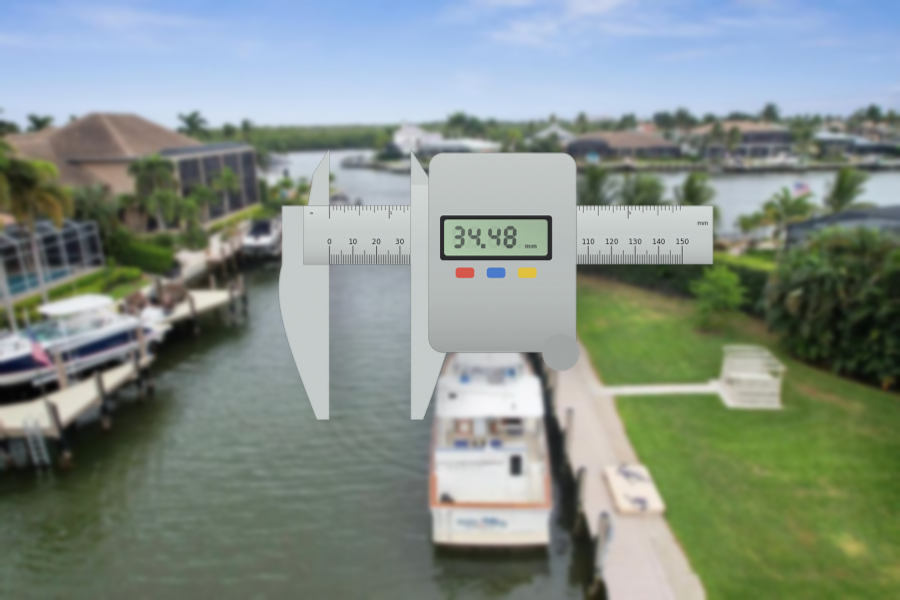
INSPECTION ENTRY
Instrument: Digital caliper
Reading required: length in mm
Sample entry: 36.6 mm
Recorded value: 34.48 mm
